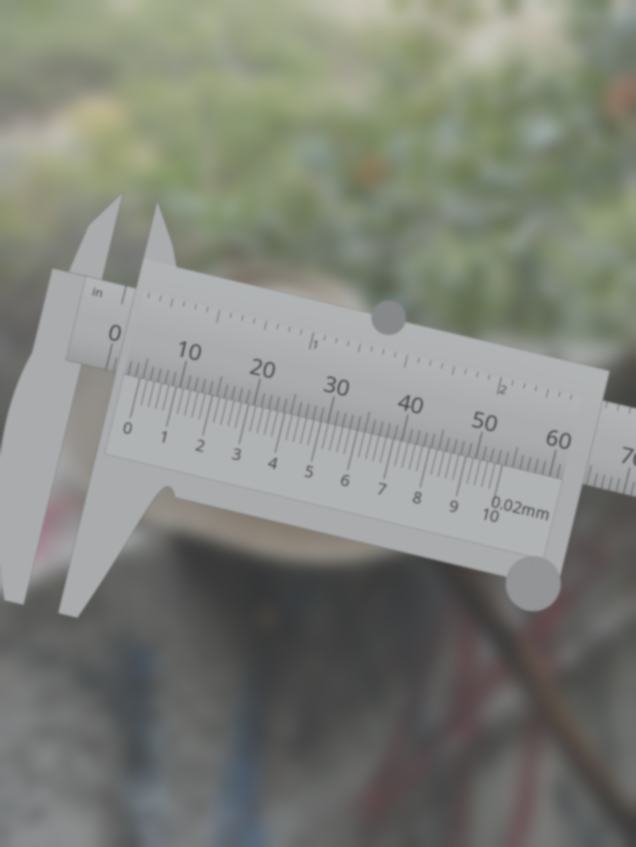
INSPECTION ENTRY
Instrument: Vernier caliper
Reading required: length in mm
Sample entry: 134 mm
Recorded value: 4.6 mm
